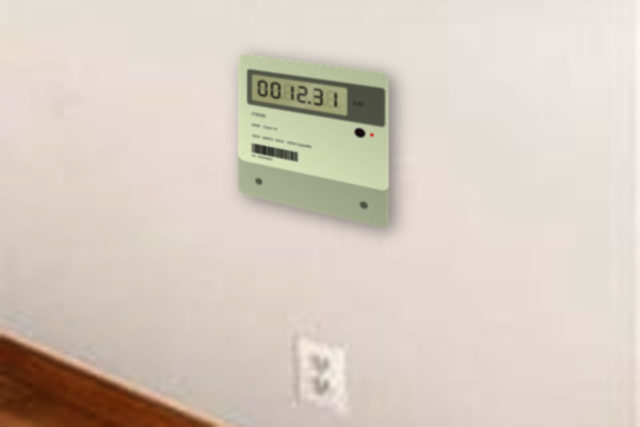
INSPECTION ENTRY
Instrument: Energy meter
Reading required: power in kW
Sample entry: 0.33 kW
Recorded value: 12.31 kW
